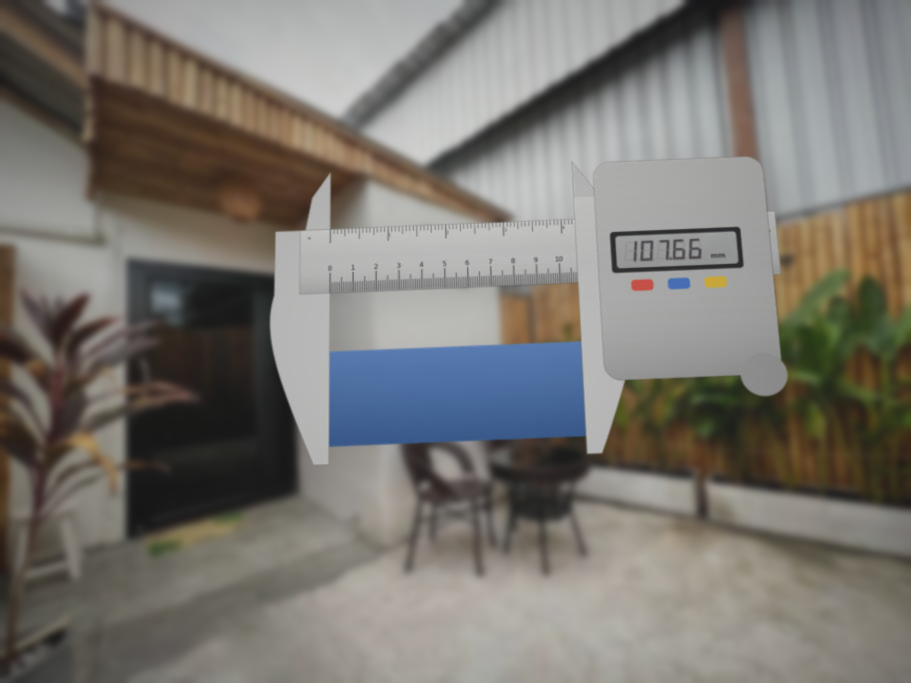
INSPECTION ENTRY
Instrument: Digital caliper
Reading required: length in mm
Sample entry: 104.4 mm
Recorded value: 107.66 mm
